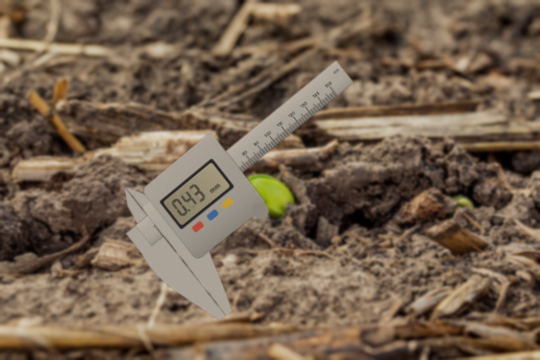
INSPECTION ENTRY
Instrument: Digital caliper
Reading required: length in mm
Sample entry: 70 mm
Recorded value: 0.43 mm
